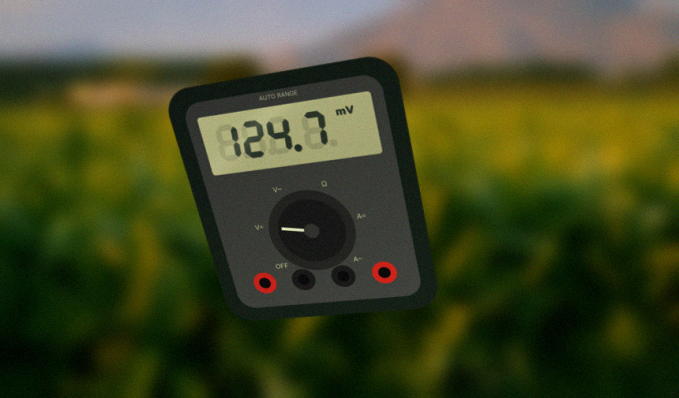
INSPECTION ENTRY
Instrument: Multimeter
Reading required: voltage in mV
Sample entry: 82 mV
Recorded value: 124.7 mV
